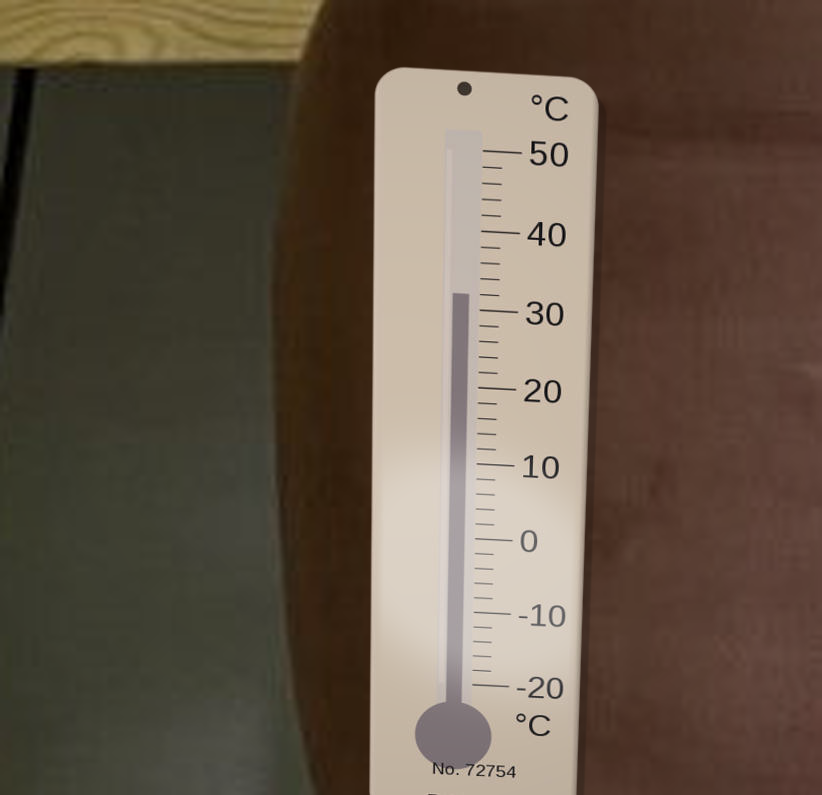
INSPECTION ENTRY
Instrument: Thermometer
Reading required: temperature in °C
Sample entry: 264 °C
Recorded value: 32 °C
